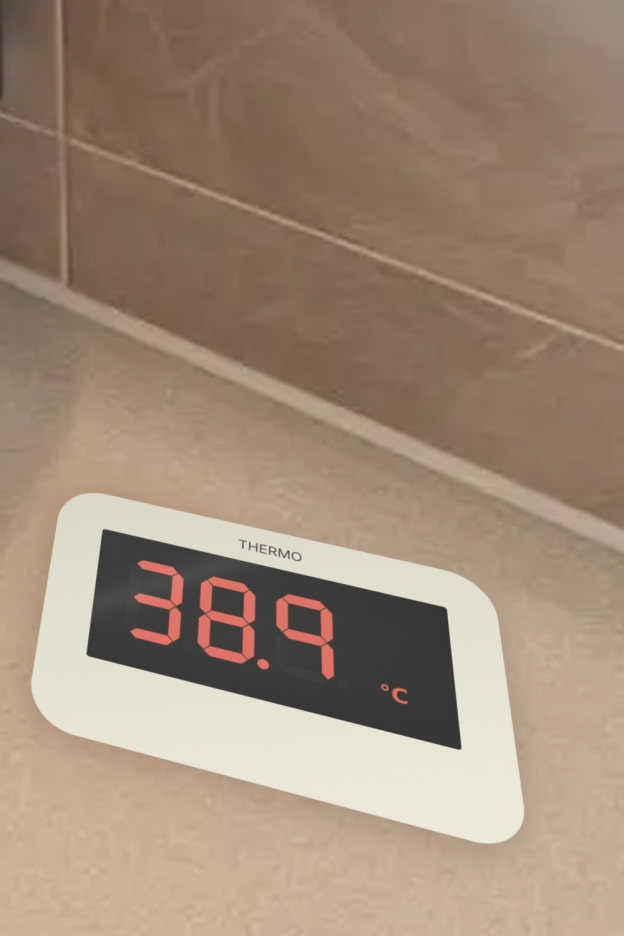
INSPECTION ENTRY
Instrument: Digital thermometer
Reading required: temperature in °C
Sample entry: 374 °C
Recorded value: 38.9 °C
